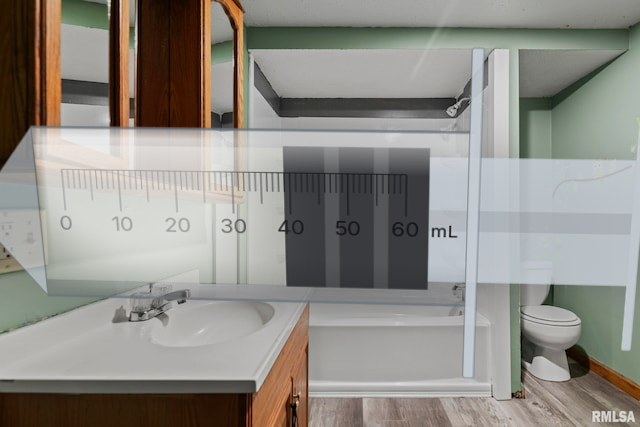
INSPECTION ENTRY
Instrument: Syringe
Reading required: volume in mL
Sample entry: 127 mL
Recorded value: 39 mL
